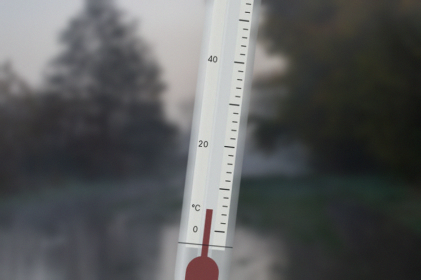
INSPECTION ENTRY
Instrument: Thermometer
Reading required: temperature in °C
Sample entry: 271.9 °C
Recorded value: 5 °C
